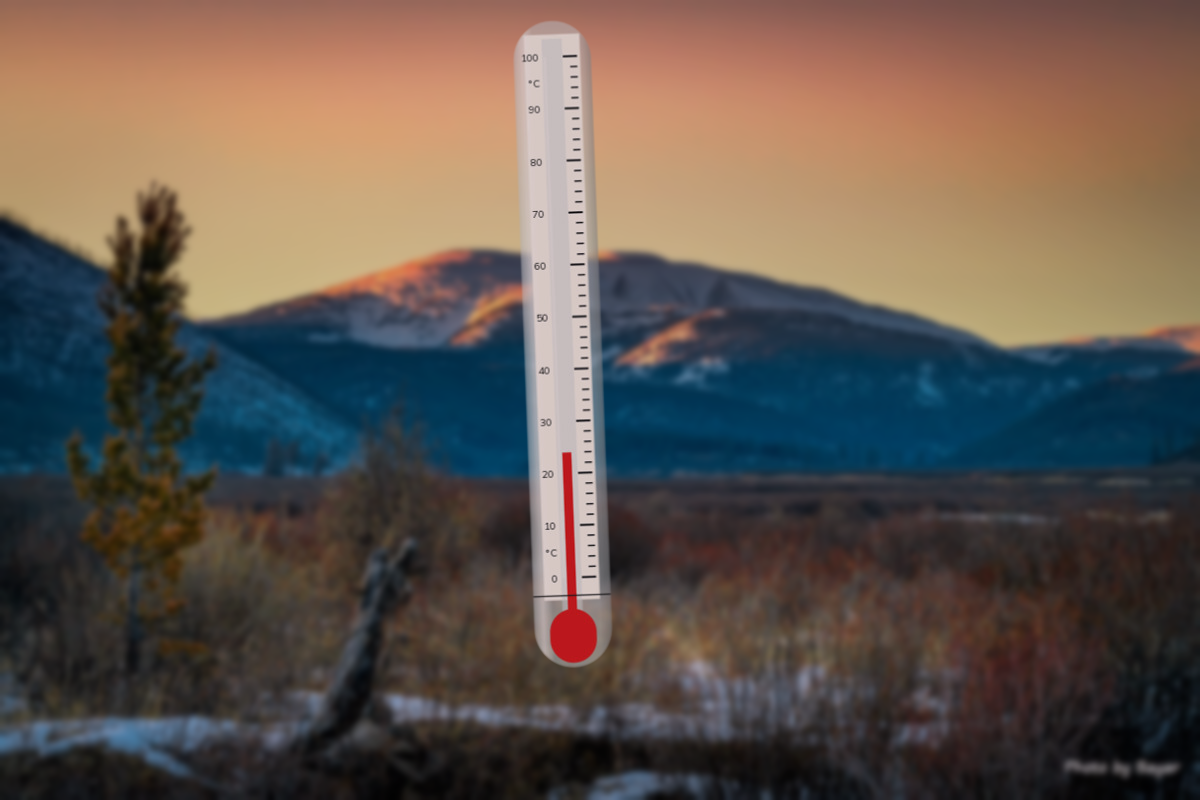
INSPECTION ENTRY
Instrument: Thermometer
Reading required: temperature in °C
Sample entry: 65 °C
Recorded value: 24 °C
